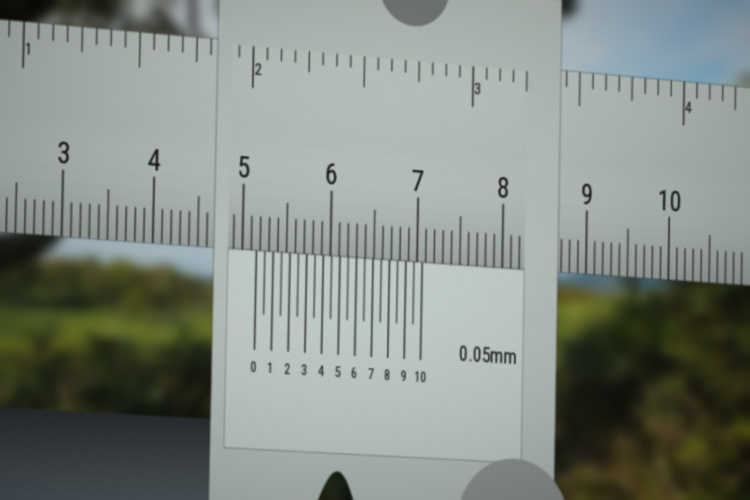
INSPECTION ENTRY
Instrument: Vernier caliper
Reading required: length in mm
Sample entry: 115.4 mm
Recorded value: 51.6 mm
